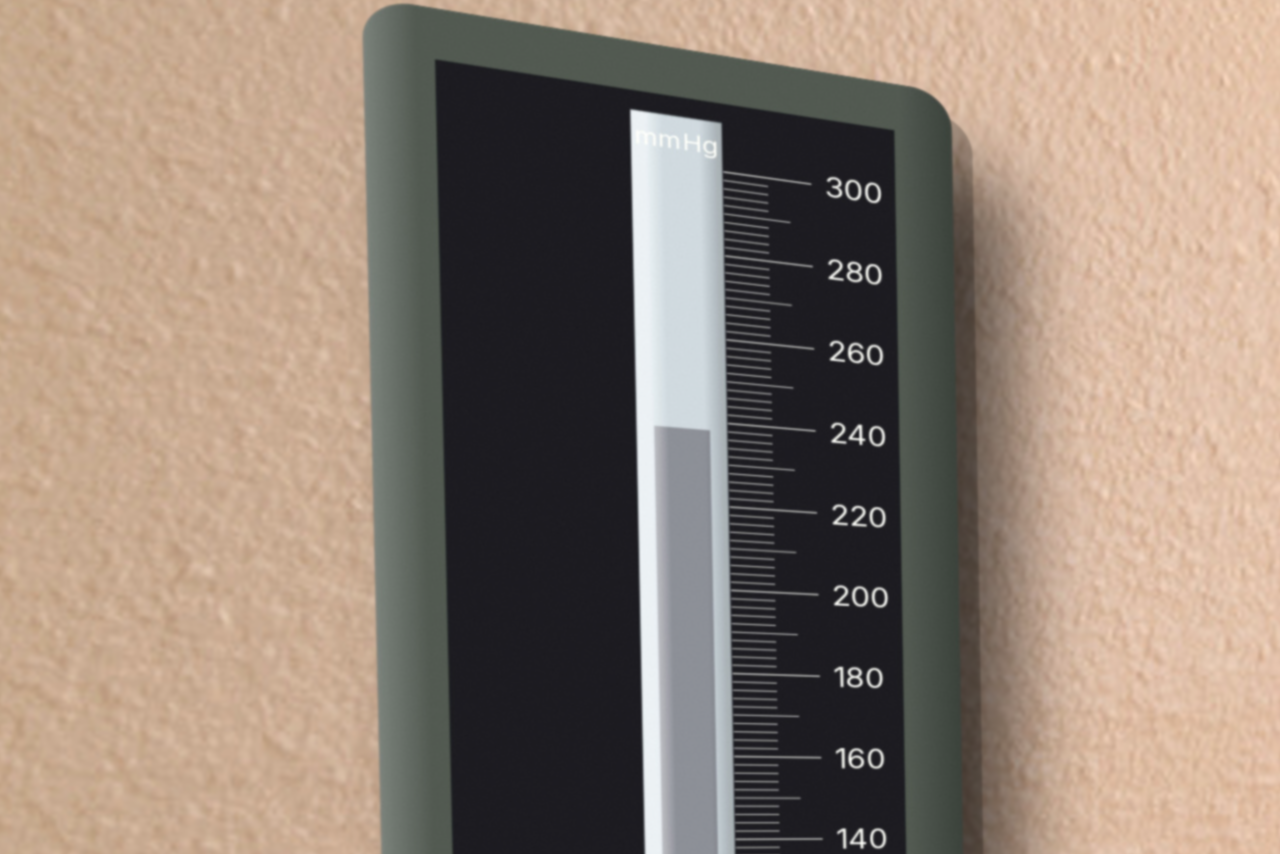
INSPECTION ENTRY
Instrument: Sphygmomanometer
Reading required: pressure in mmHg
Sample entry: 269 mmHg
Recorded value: 238 mmHg
